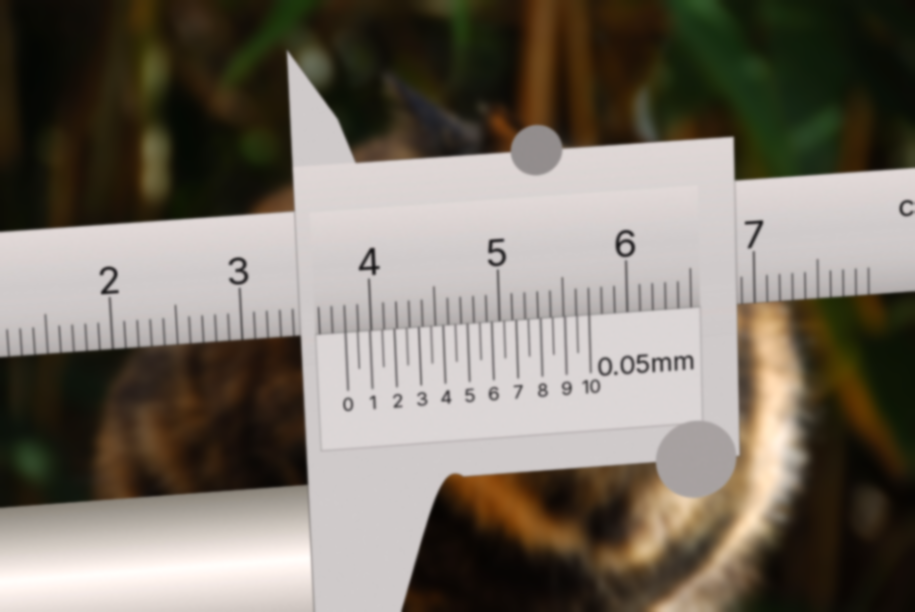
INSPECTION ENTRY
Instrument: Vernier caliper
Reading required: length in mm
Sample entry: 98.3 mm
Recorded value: 38.0 mm
